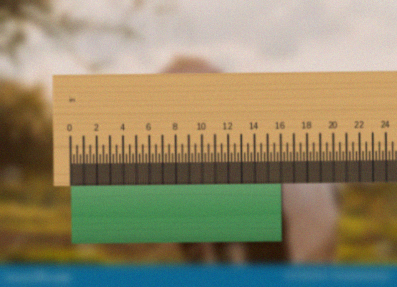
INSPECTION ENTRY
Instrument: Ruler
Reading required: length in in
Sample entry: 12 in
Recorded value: 16 in
